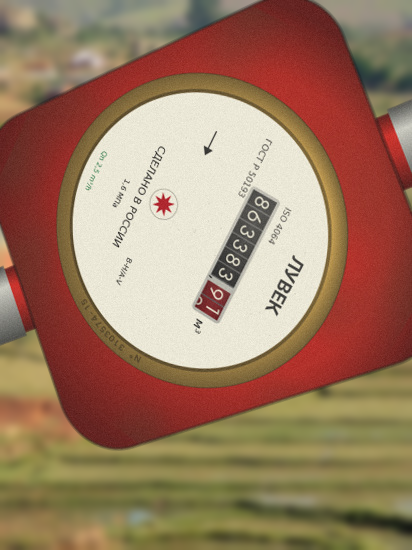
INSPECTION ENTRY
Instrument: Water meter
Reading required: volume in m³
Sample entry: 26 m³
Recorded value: 863383.91 m³
